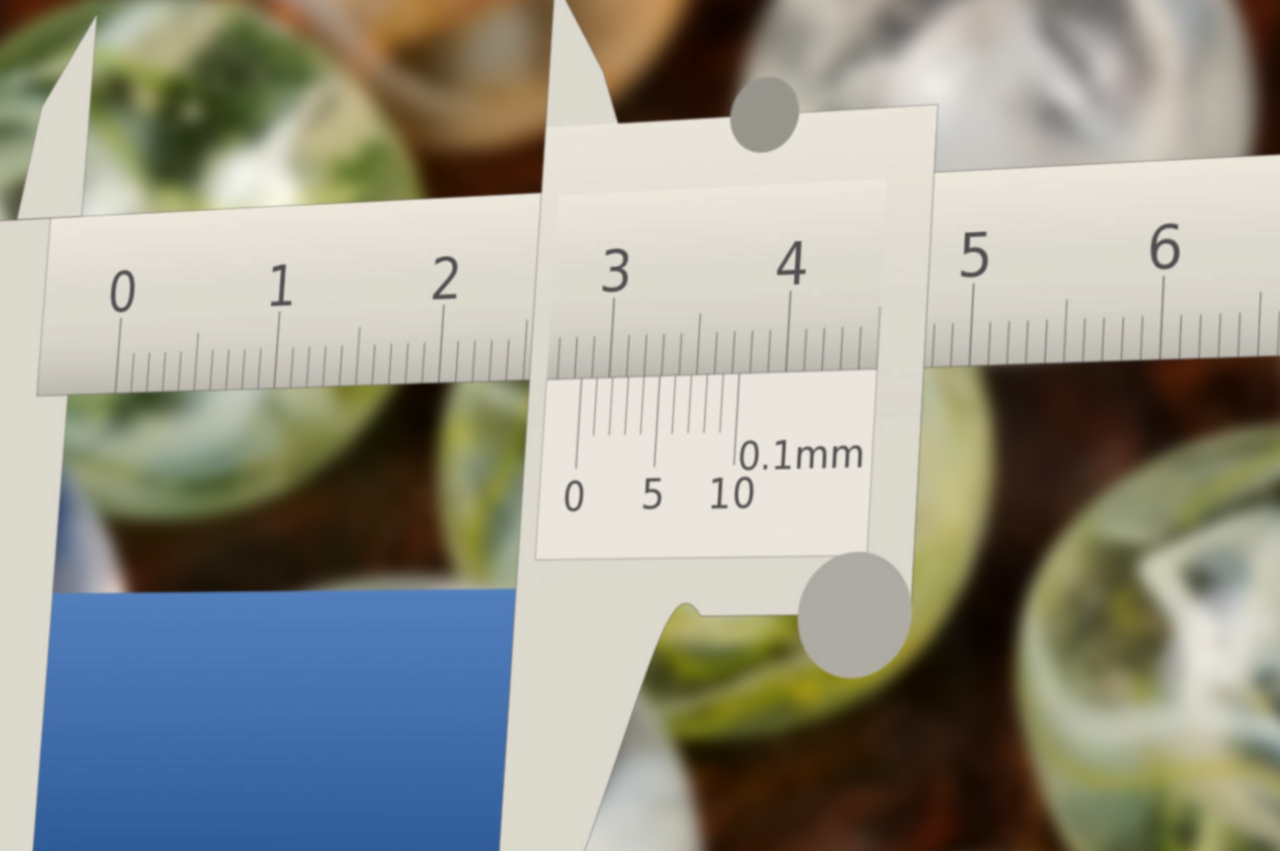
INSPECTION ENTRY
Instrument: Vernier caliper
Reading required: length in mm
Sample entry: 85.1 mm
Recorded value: 28.4 mm
